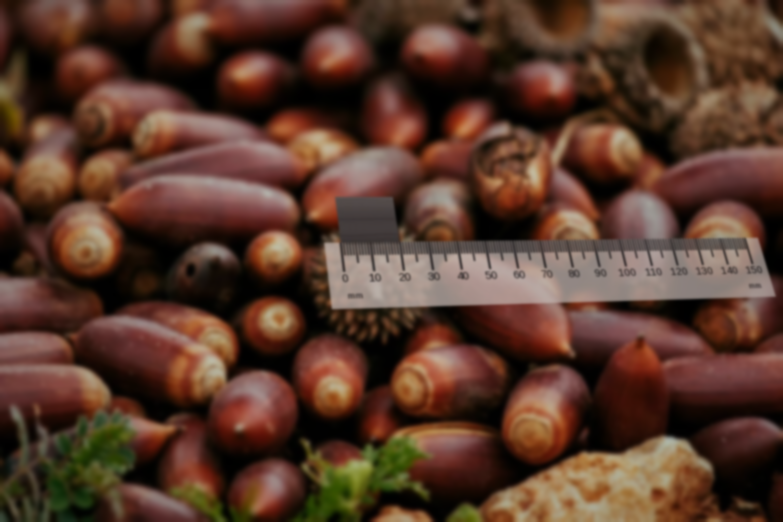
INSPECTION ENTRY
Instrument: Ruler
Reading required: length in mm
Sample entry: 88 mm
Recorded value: 20 mm
